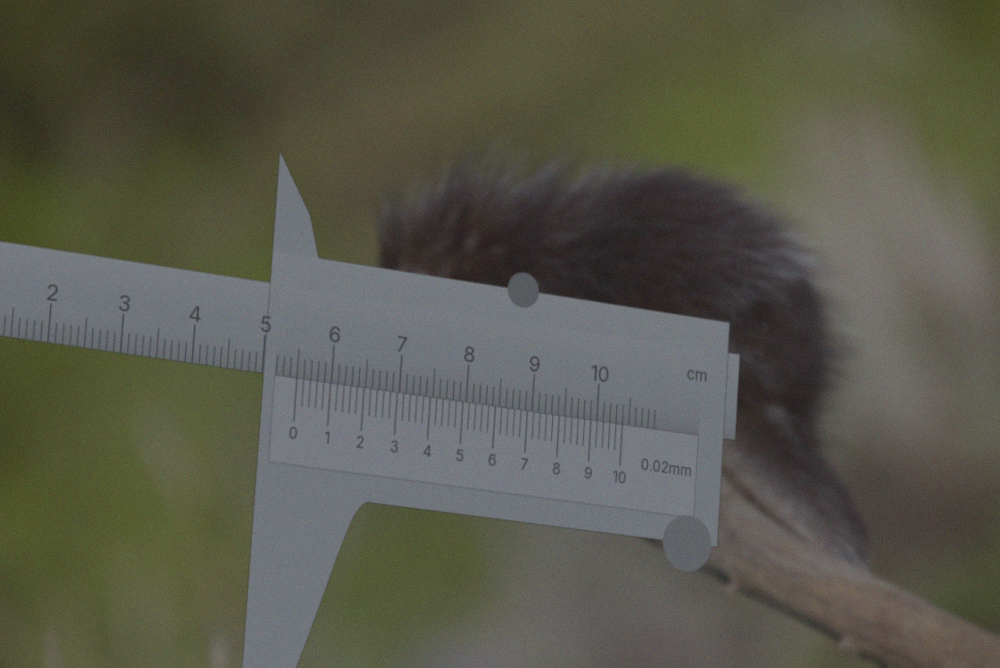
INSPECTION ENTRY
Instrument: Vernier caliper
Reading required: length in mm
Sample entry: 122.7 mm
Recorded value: 55.0 mm
